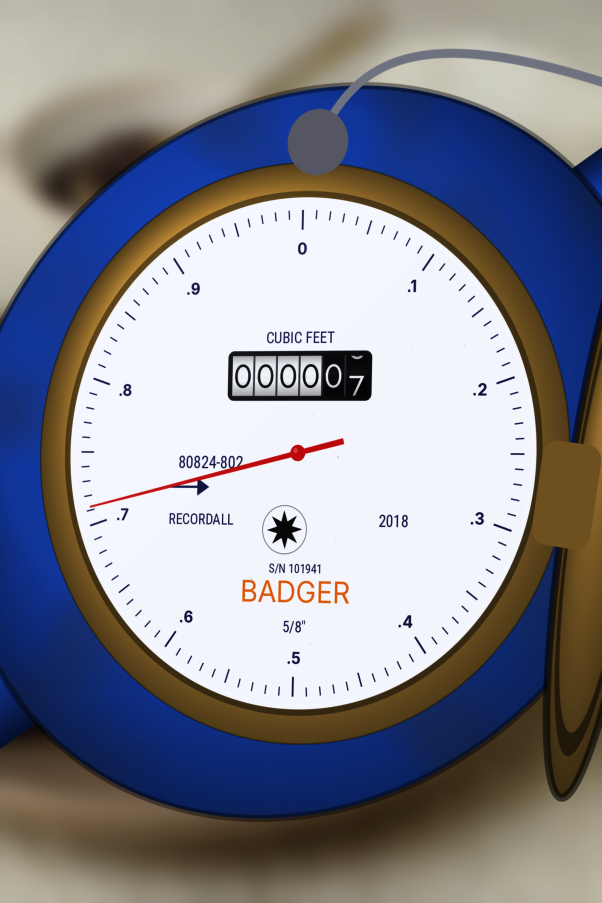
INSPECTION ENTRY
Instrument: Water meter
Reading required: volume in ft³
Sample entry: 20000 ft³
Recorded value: 6.71 ft³
